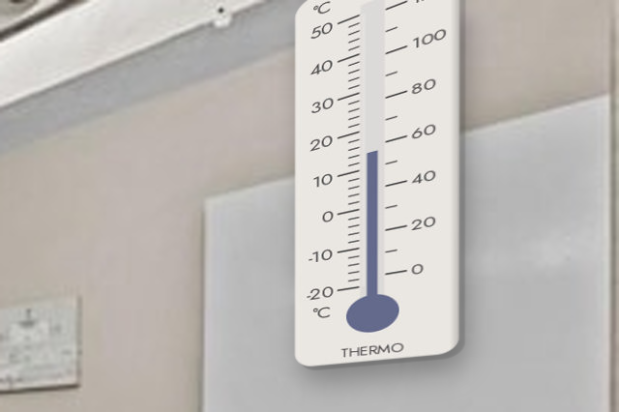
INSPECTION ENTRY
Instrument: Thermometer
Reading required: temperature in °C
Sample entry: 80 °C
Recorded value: 14 °C
